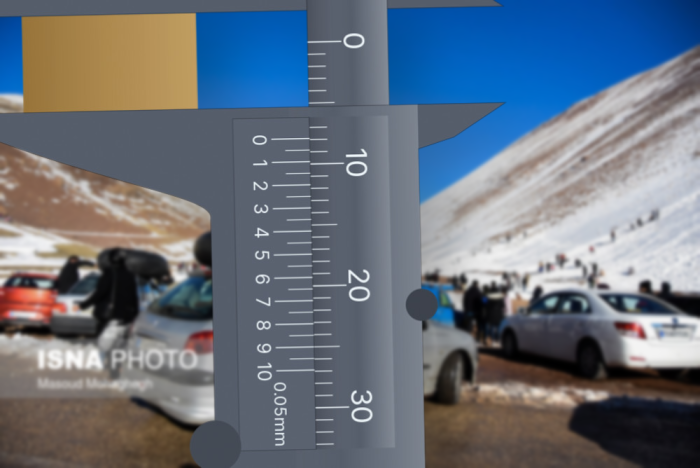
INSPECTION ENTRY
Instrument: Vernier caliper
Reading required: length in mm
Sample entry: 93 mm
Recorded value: 7.9 mm
